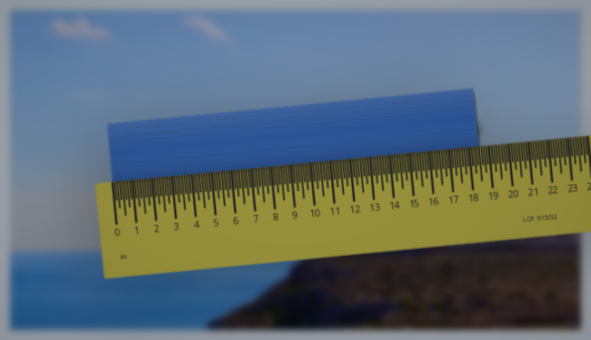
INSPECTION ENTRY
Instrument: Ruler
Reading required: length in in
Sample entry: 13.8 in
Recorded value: 18.5 in
